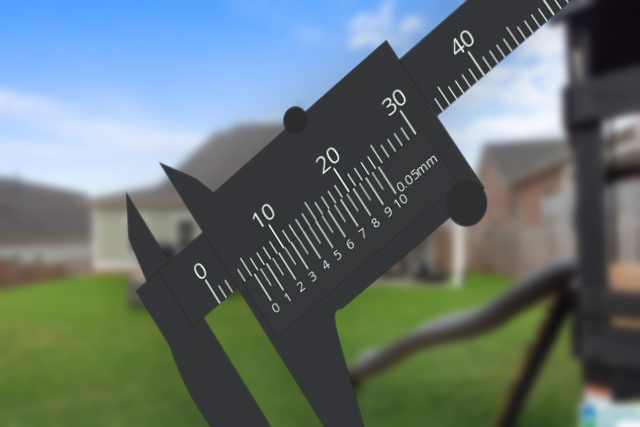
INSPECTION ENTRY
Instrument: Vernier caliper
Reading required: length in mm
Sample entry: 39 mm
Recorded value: 5.4 mm
